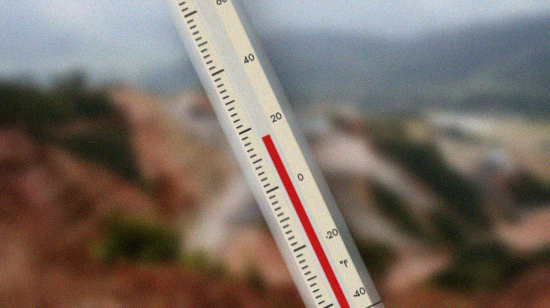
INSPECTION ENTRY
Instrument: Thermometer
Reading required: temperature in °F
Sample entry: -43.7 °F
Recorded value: 16 °F
